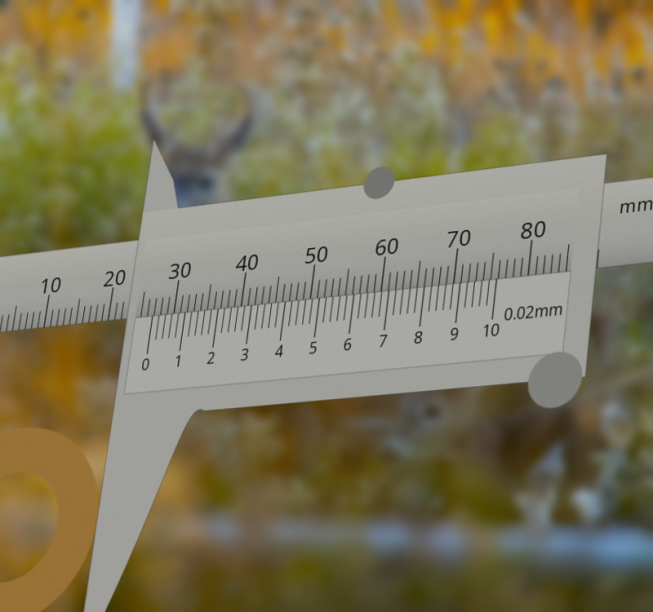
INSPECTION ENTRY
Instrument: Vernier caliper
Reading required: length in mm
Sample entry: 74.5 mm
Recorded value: 26.8 mm
